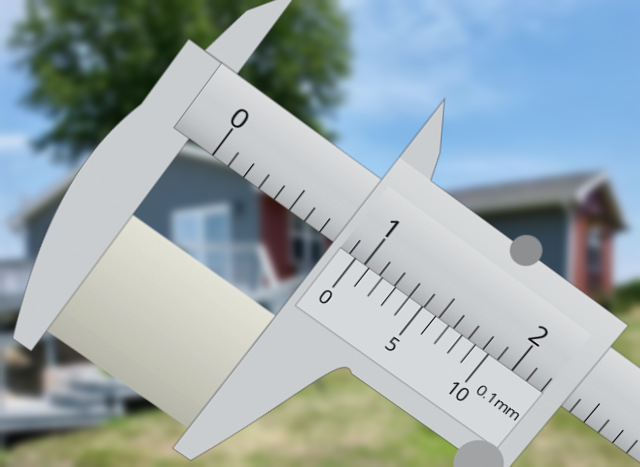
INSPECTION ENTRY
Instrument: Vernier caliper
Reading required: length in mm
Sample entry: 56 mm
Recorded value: 9.4 mm
